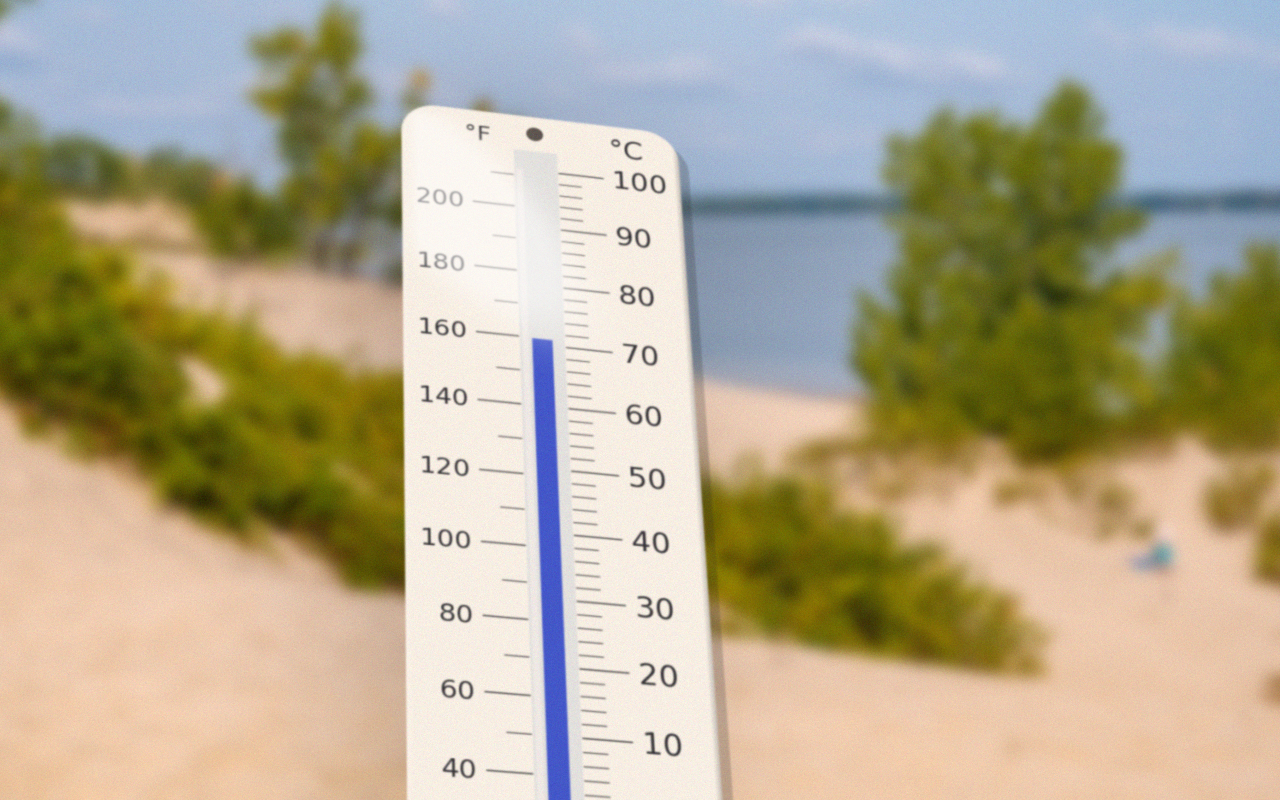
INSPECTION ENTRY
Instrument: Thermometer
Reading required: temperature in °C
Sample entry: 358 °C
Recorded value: 71 °C
